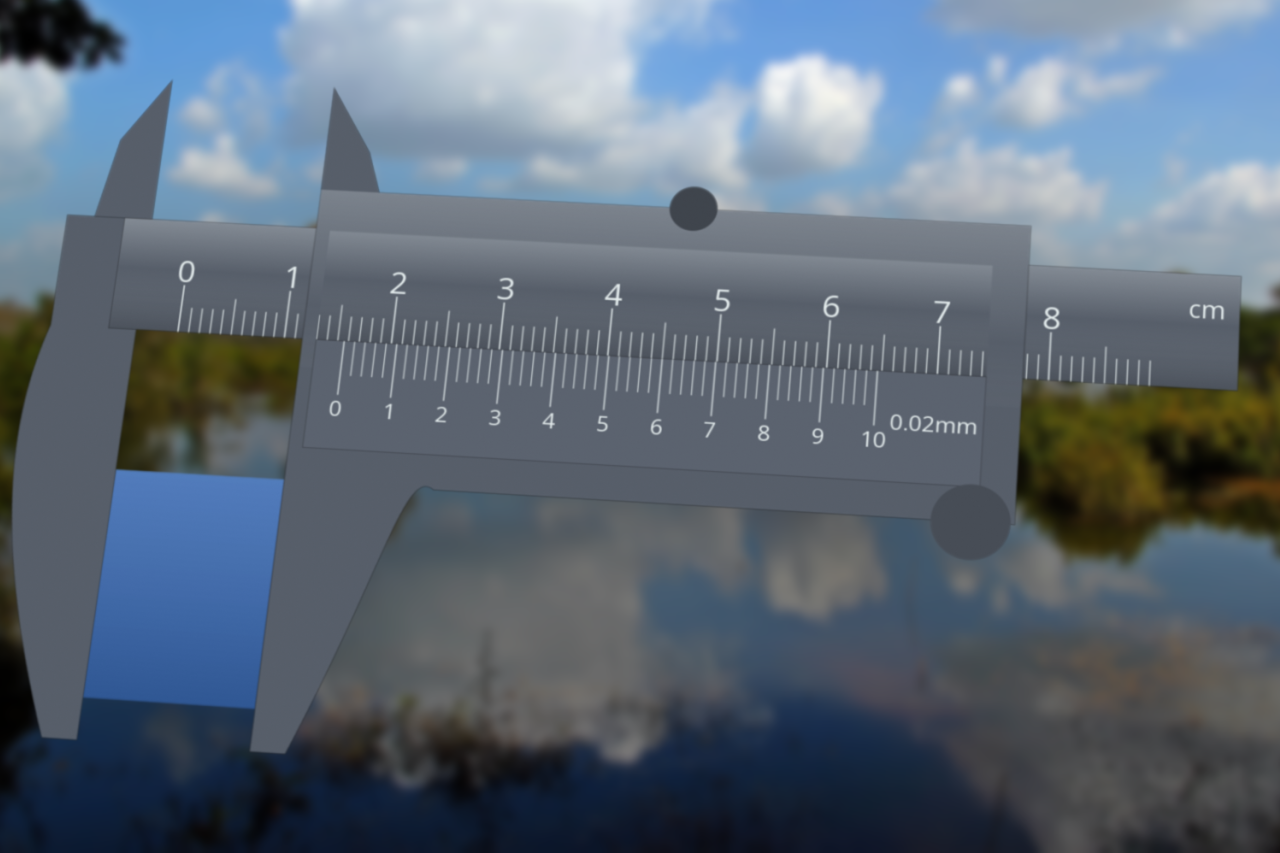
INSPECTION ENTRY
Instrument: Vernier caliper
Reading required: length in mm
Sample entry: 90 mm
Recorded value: 15.6 mm
